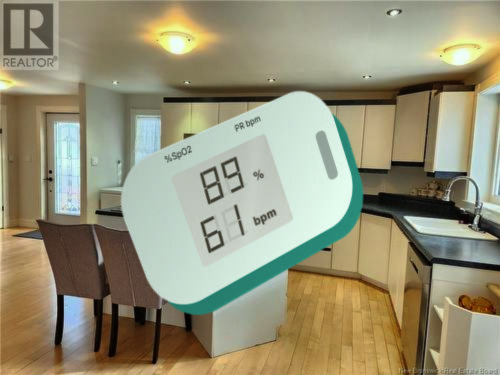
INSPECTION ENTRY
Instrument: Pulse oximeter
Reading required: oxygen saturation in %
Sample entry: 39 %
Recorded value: 89 %
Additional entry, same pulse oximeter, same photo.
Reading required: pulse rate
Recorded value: 61 bpm
